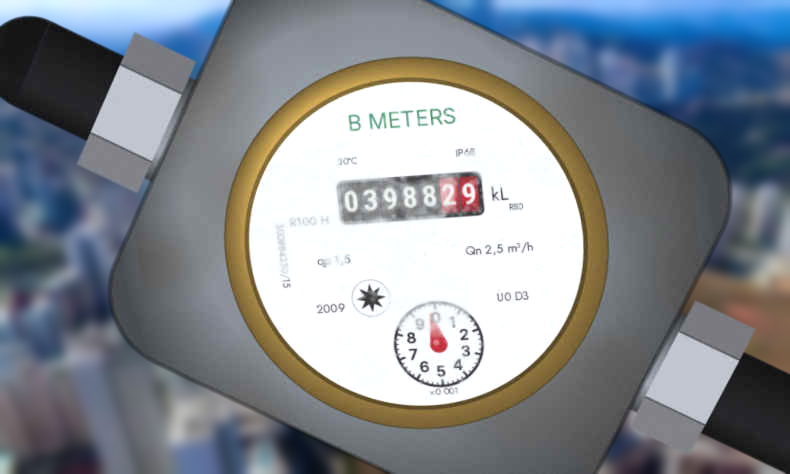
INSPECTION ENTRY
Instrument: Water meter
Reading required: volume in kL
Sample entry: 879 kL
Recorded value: 3988.289 kL
